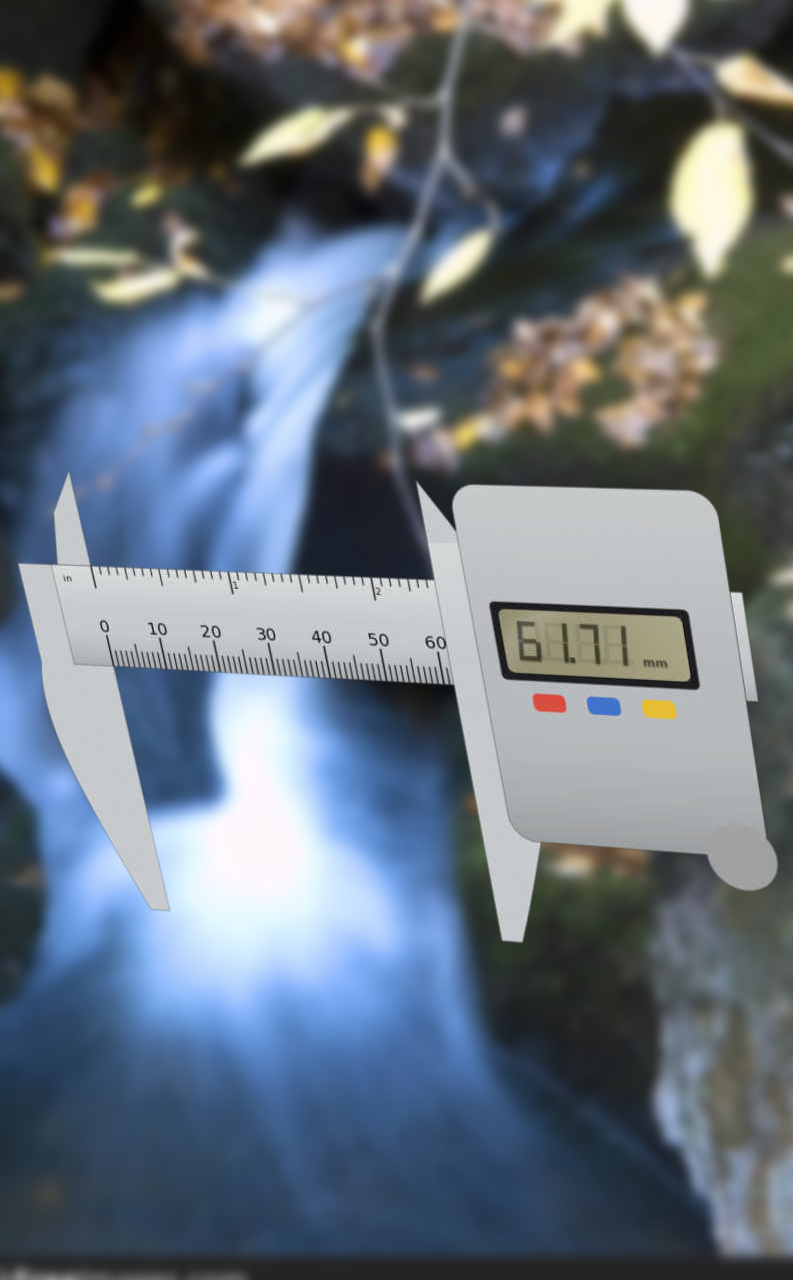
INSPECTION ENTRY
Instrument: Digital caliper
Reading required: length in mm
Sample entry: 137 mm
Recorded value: 61.71 mm
